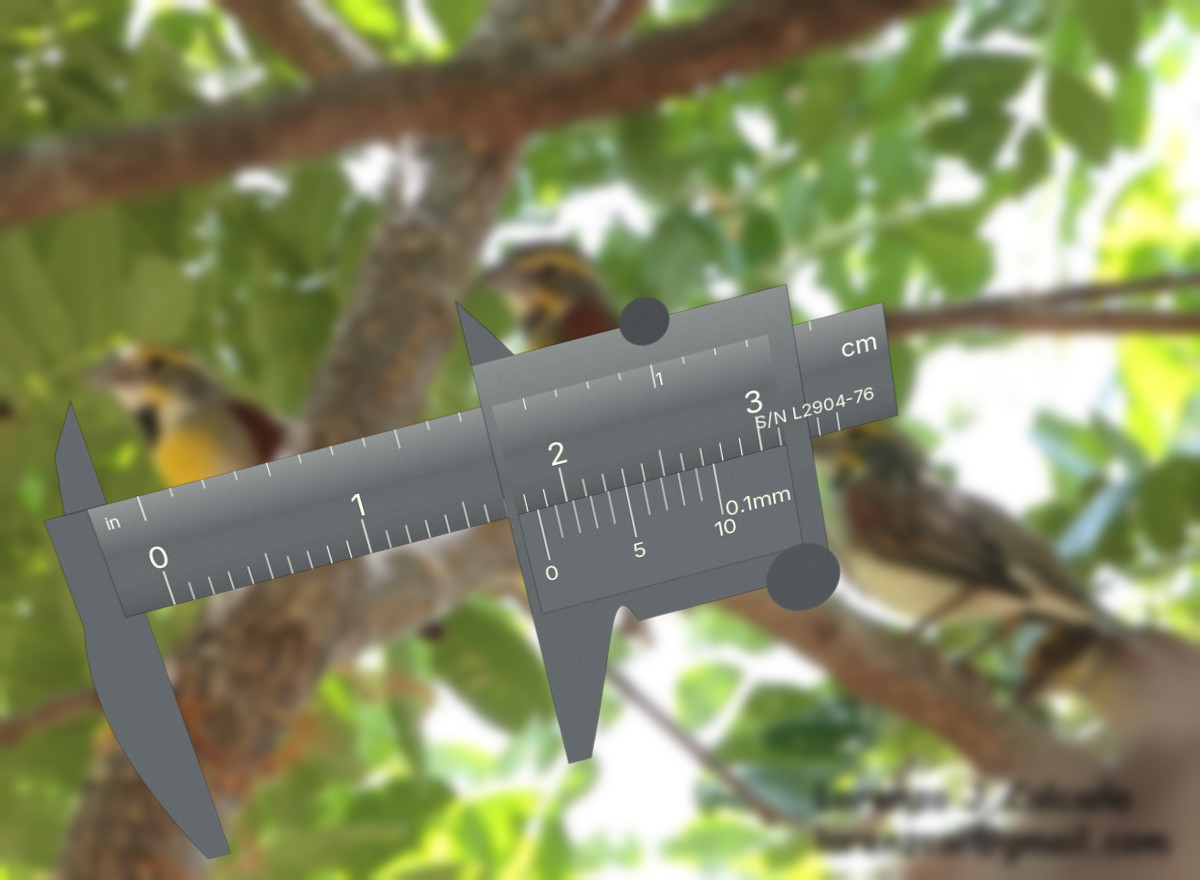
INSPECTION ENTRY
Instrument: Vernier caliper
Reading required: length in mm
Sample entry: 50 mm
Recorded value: 18.5 mm
